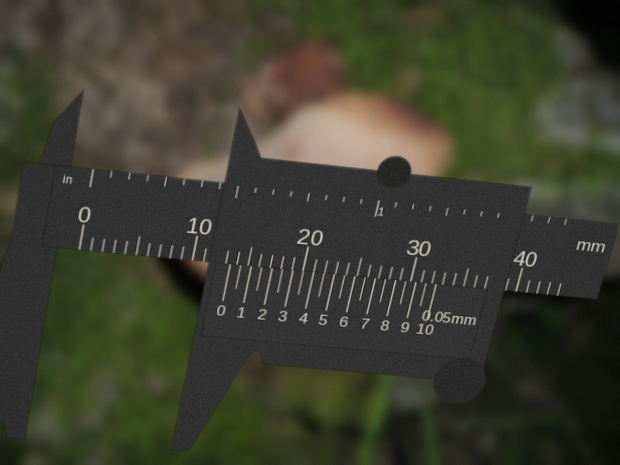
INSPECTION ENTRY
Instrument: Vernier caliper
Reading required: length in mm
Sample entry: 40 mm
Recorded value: 13.4 mm
